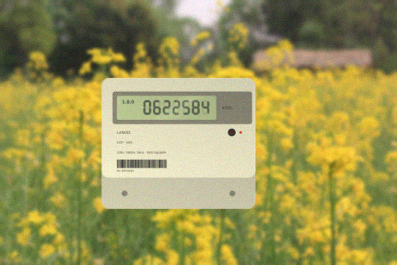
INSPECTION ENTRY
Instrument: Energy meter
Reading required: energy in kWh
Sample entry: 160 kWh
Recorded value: 622584 kWh
